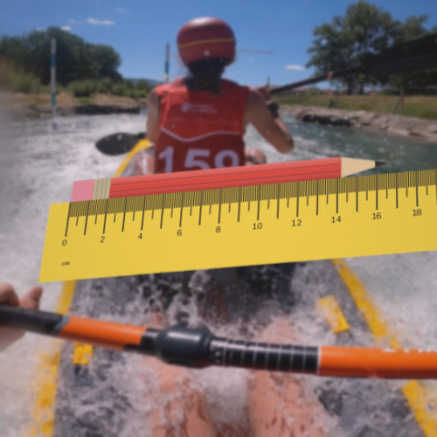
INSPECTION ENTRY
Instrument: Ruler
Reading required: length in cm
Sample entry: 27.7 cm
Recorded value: 16.5 cm
